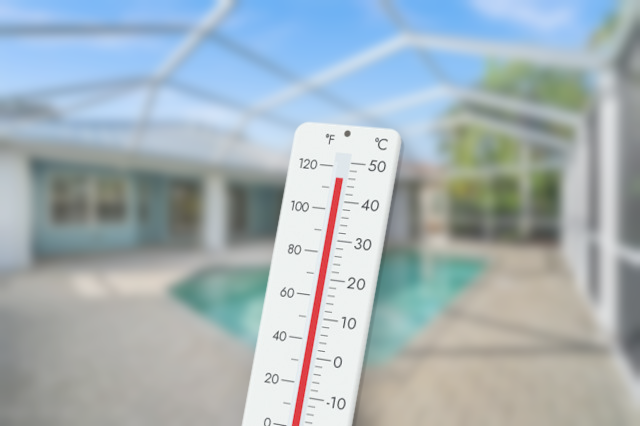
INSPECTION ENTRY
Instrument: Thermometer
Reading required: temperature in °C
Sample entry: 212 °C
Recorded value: 46 °C
